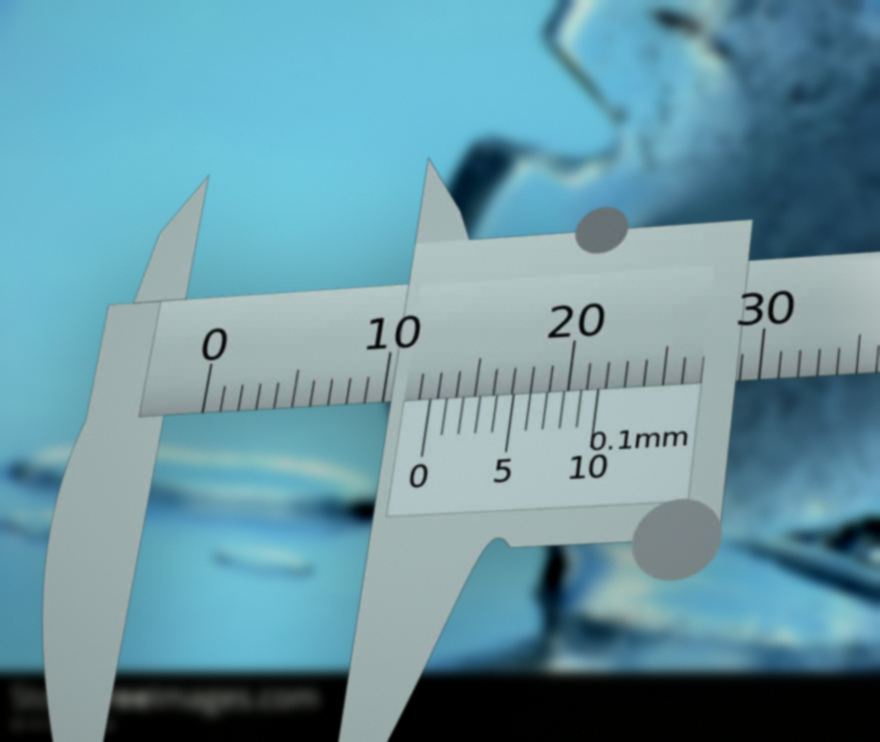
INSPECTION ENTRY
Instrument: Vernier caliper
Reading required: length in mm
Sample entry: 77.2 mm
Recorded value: 12.6 mm
